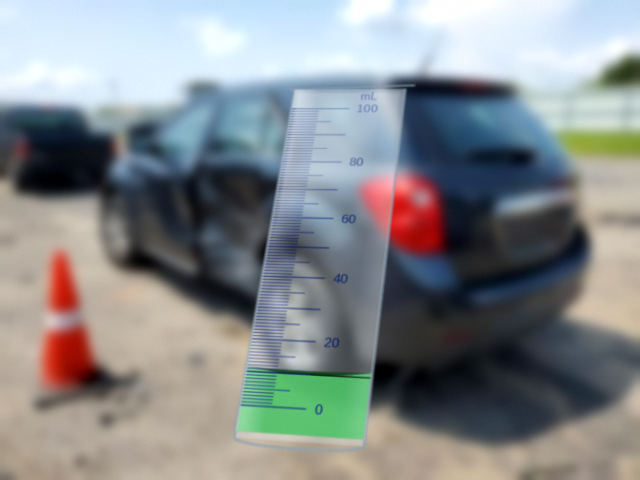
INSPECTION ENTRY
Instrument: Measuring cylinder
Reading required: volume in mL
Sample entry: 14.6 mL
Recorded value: 10 mL
